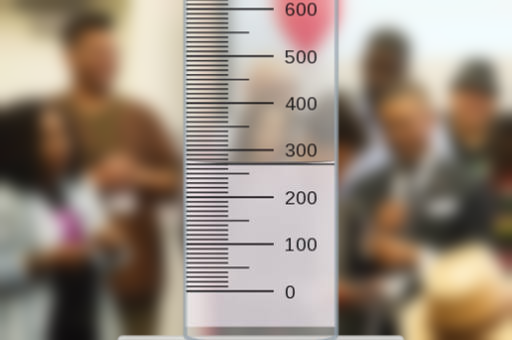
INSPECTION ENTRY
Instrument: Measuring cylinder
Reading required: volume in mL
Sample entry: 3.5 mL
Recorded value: 270 mL
